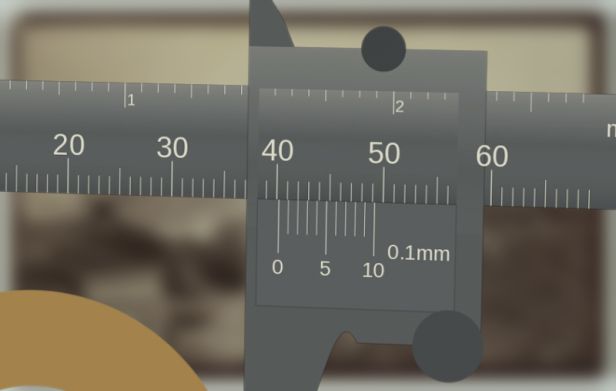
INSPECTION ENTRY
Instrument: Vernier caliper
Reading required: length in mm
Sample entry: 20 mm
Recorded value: 40.2 mm
